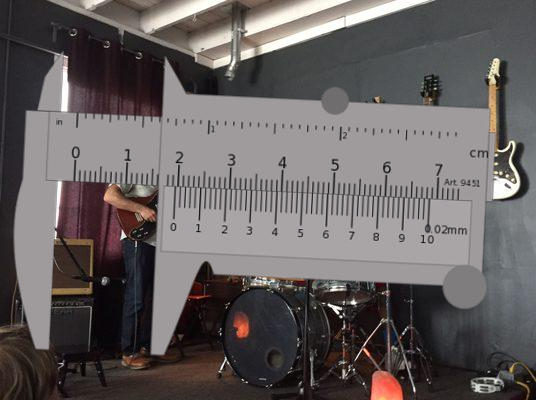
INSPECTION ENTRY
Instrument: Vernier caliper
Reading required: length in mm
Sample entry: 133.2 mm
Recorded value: 19.5 mm
